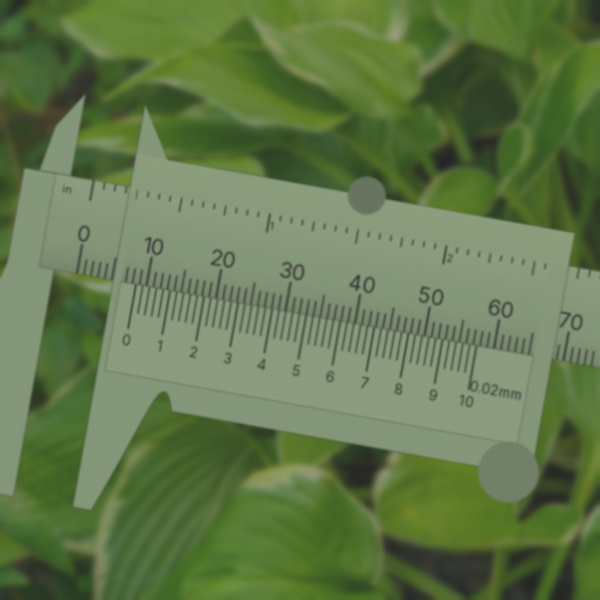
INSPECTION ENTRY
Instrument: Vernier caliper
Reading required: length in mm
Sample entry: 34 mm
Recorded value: 8.5 mm
